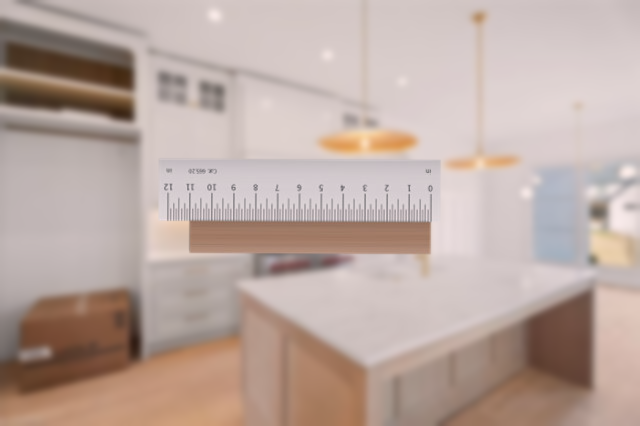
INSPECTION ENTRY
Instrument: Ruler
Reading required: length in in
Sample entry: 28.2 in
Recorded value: 11 in
